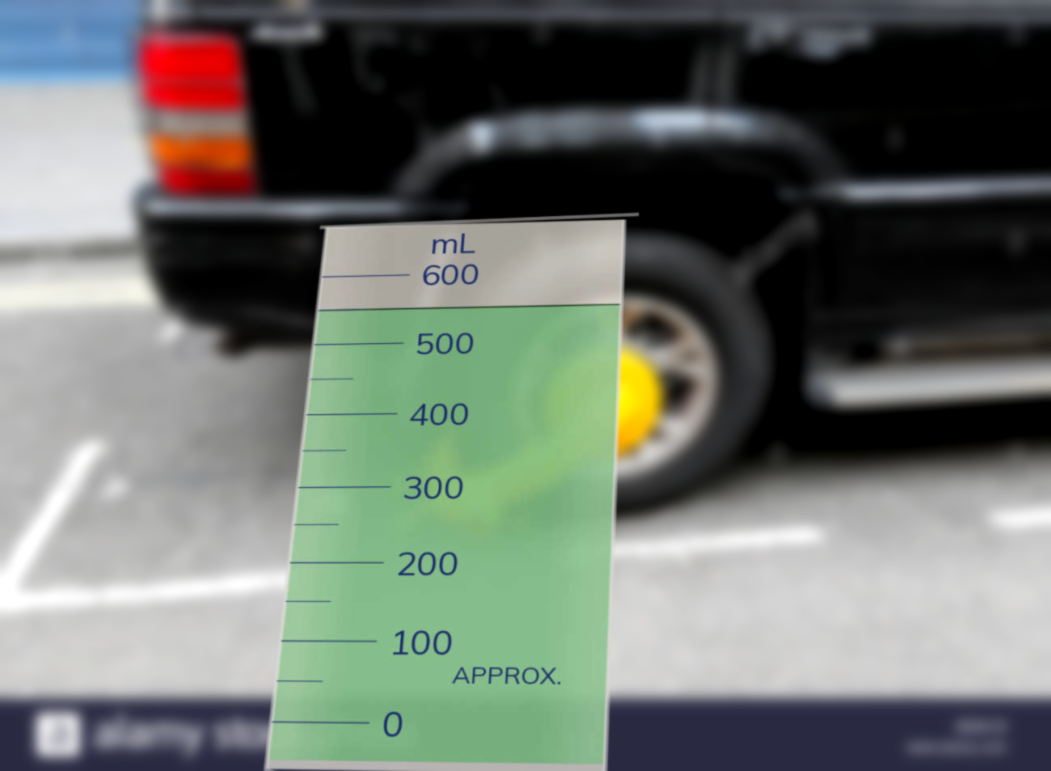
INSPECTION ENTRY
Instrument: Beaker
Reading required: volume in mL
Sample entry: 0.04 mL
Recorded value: 550 mL
